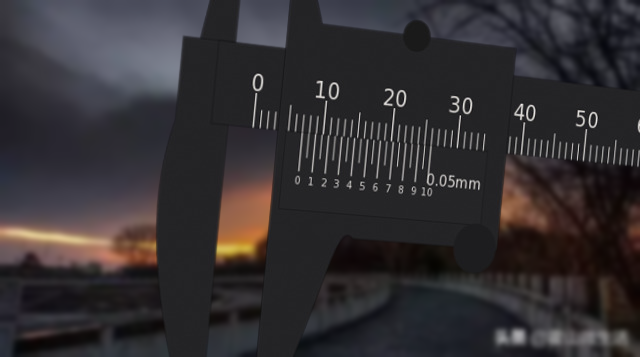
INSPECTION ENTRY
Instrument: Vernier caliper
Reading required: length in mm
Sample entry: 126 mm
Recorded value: 7.0 mm
